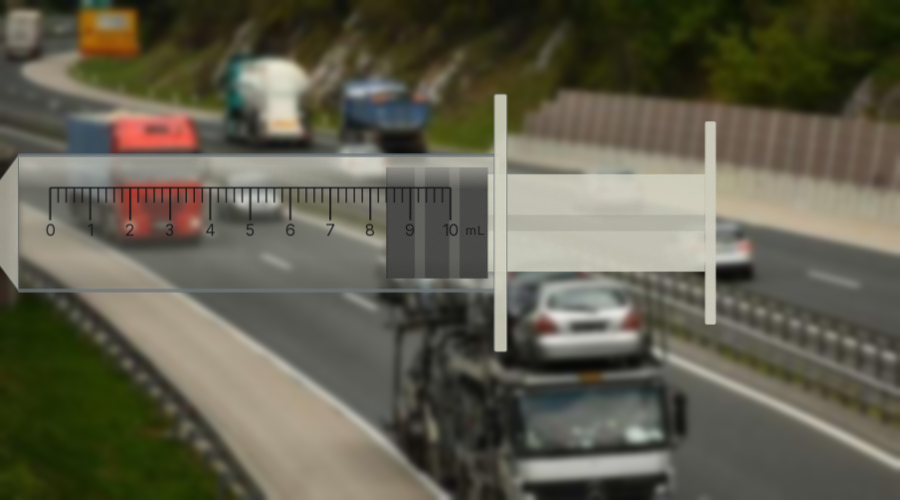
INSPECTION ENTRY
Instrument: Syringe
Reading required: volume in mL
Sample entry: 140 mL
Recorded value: 8.4 mL
